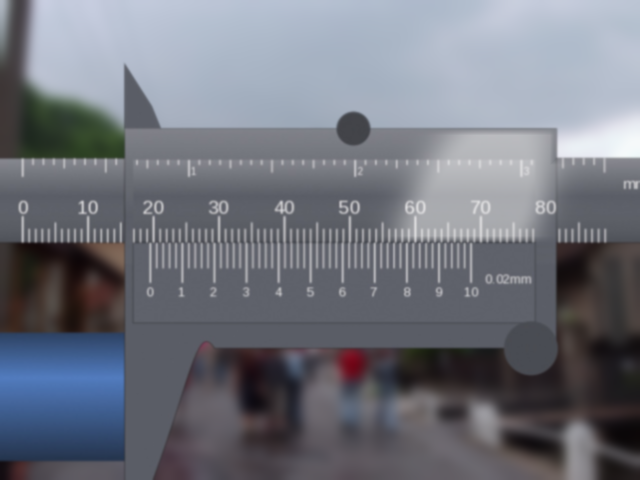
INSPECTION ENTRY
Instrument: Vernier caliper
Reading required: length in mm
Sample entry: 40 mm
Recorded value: 19.5 mm
